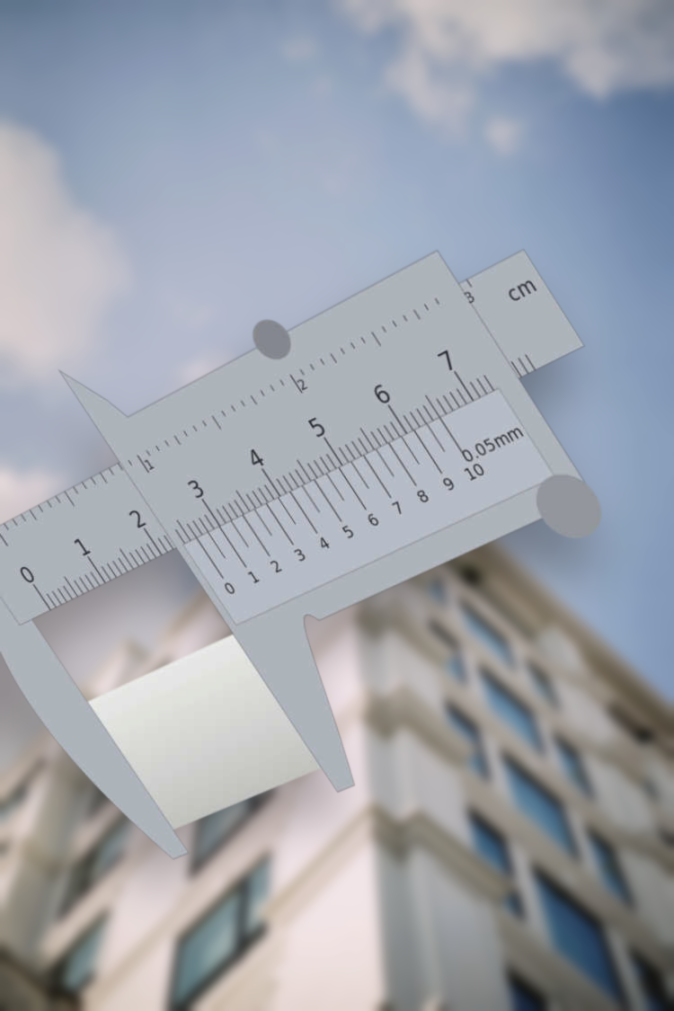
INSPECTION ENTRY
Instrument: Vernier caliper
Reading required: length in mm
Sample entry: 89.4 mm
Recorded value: 26.0 mm
